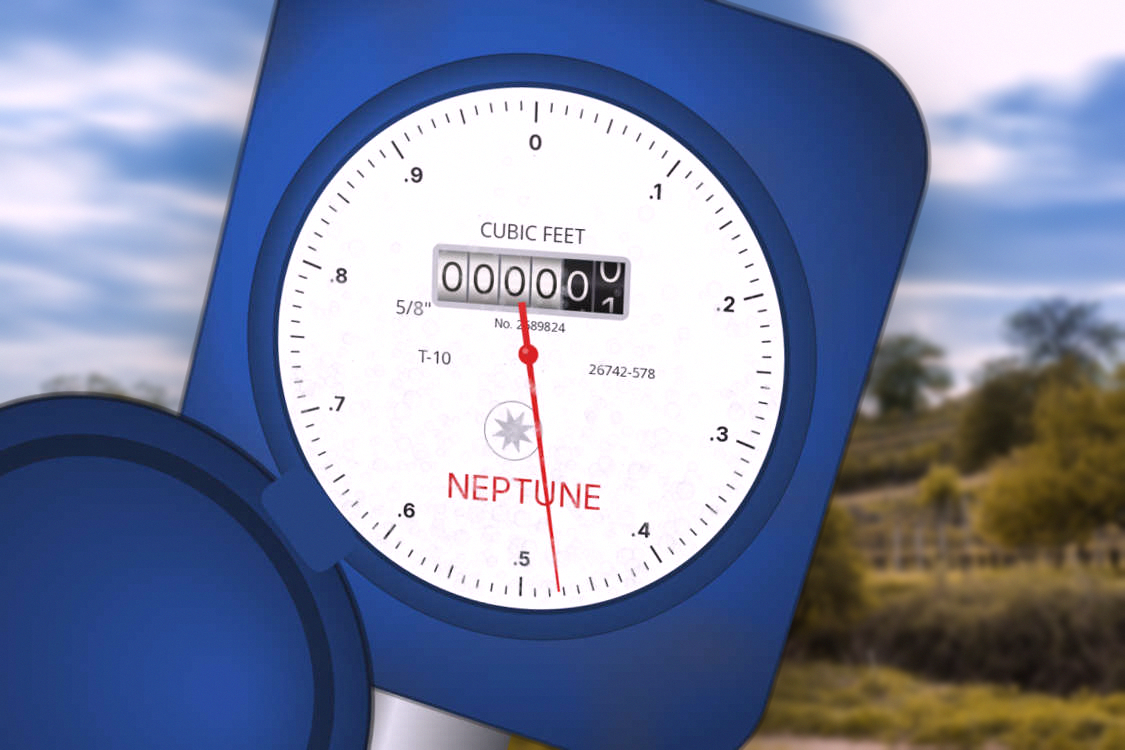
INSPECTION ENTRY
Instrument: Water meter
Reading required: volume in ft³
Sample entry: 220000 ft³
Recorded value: 0.47 ft³
